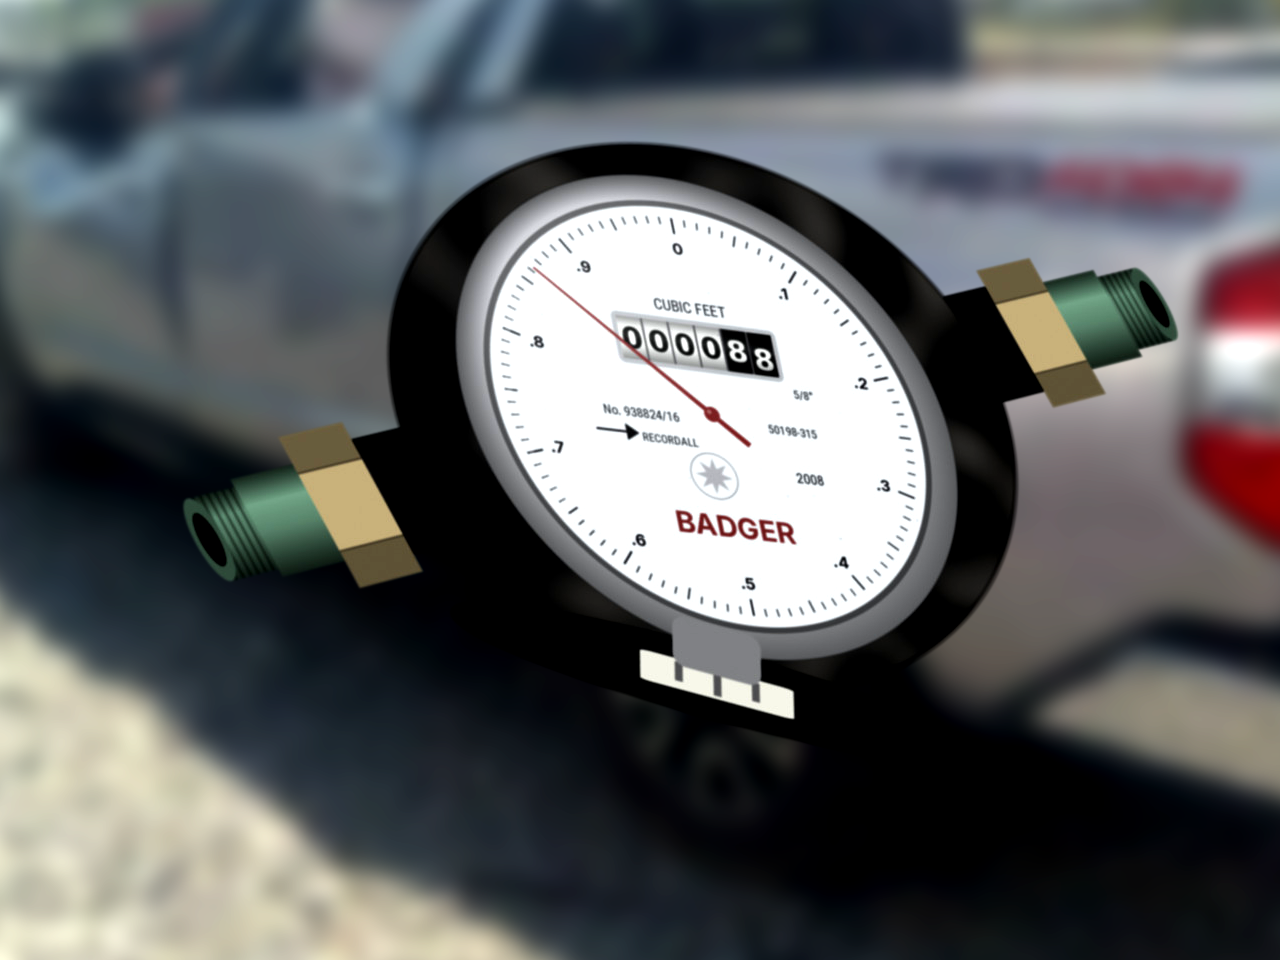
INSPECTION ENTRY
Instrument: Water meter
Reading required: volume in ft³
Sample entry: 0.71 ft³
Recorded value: 87.86 ft³
